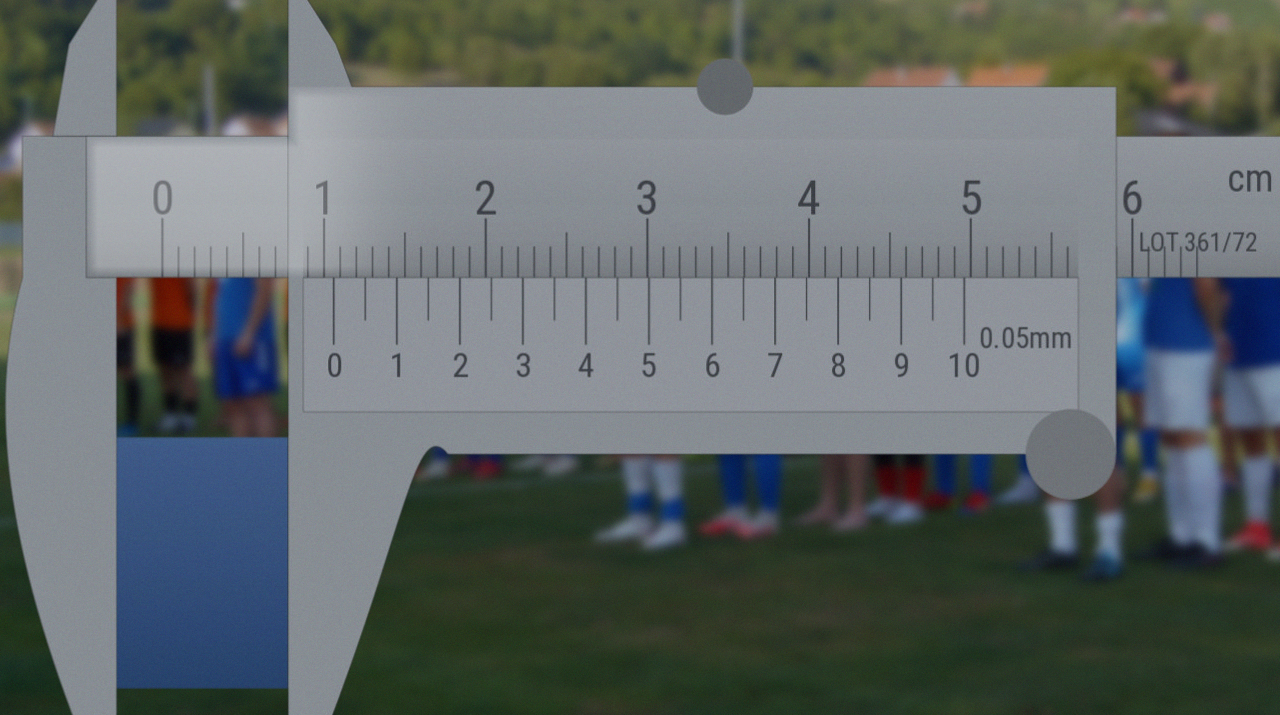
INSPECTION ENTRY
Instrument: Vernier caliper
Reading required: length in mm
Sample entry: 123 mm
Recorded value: 10.6 mm
